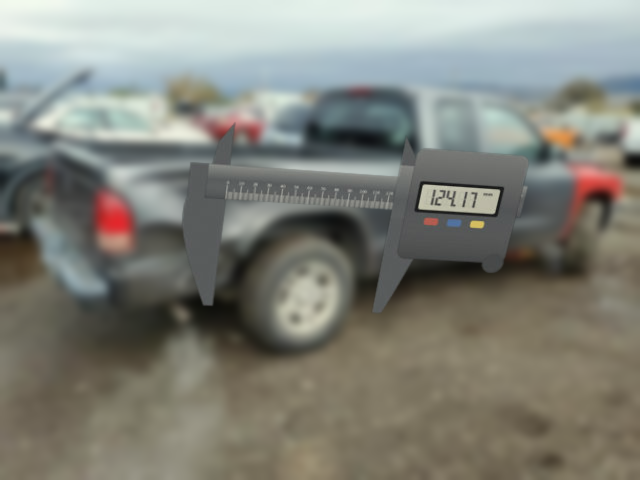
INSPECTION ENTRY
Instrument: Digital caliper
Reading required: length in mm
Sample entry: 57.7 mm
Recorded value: 124.17 mm
